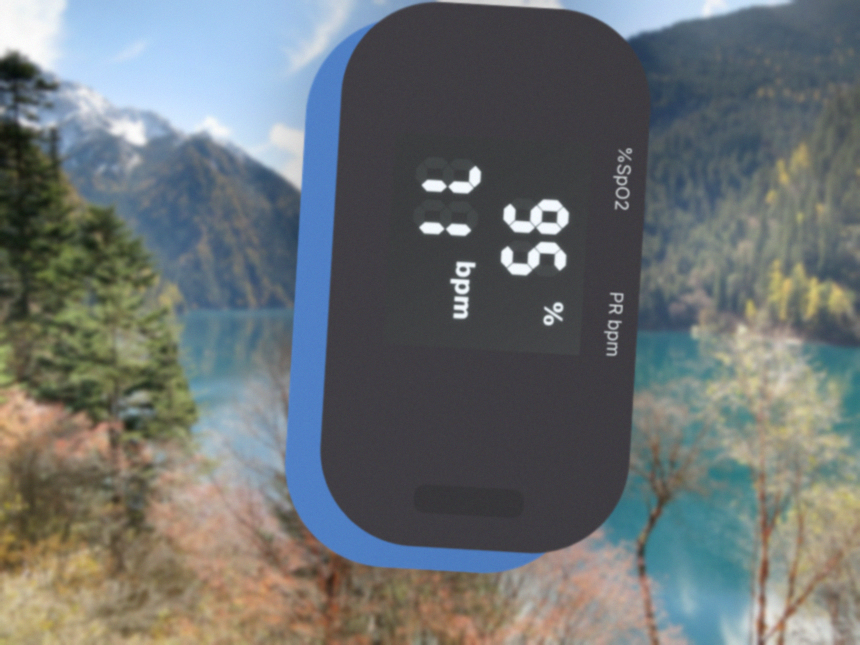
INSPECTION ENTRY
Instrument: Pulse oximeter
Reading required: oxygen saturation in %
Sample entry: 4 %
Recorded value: 95 %
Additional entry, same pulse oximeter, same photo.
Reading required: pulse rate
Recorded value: 71 bpm
